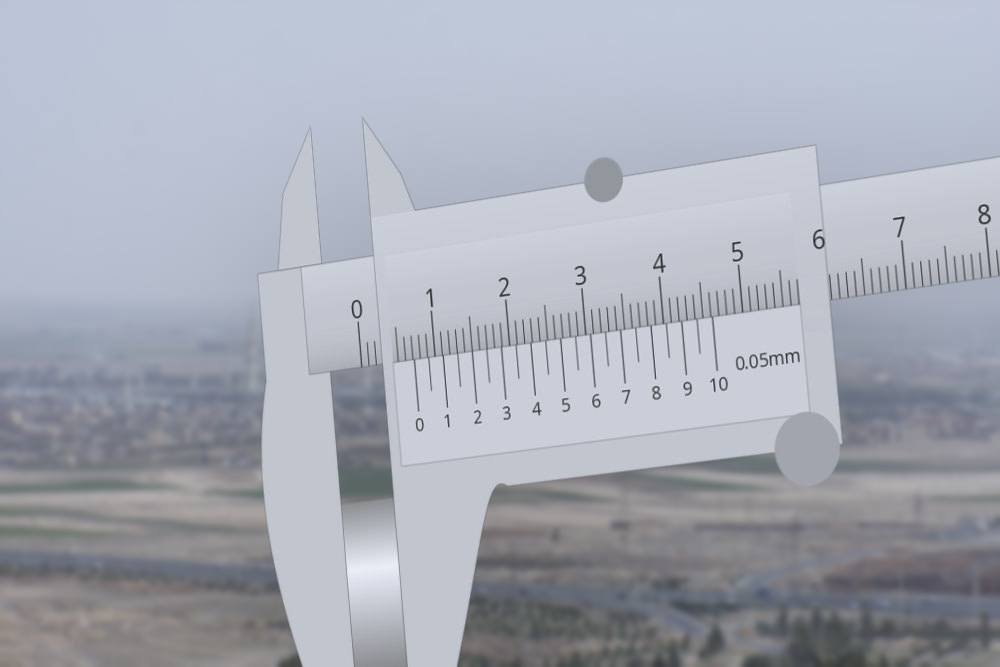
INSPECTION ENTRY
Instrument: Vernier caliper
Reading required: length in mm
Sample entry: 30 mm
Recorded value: 7.2 mm
